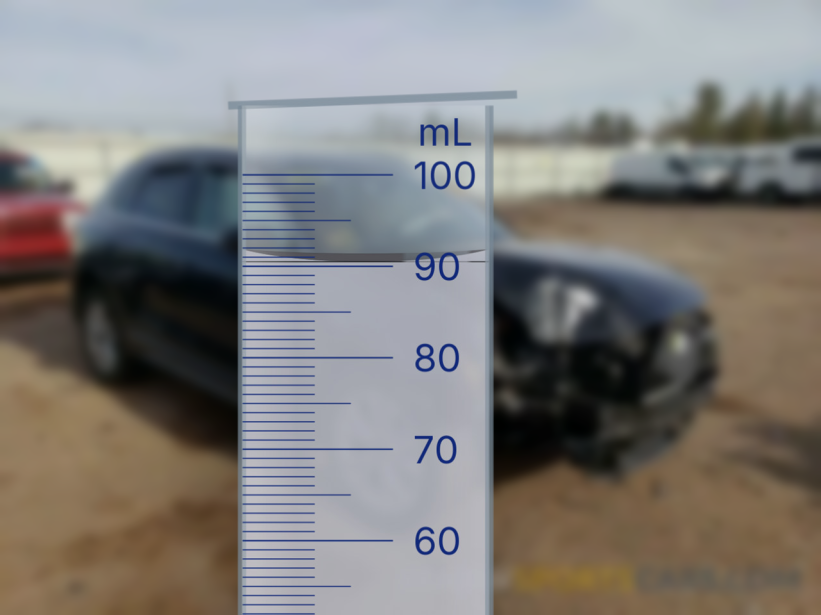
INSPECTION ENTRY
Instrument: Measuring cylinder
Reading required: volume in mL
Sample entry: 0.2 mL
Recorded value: 90.5 mL
